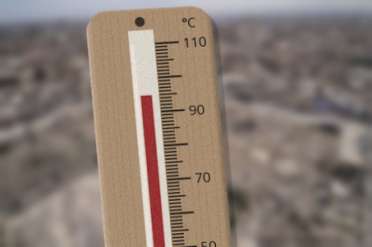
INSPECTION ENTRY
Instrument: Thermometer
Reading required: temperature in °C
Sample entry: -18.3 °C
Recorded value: 95 °C
